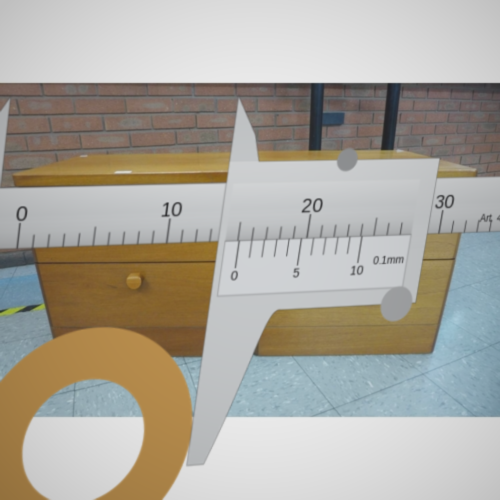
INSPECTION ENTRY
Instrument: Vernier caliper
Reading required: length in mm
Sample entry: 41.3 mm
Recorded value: 15.1 mm
